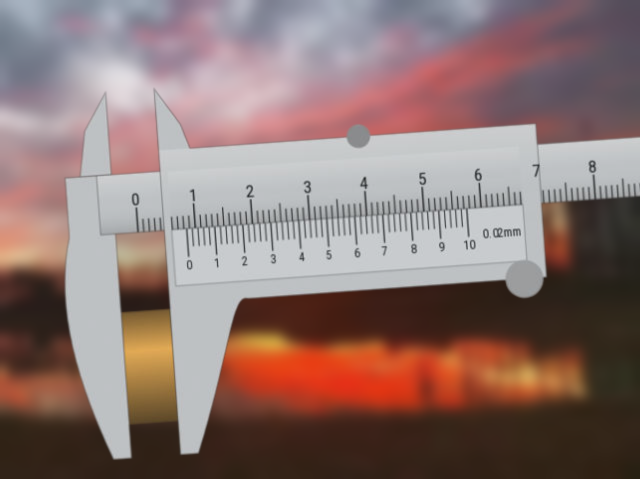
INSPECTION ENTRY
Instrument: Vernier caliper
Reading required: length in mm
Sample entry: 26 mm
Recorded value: 8.5 mm
